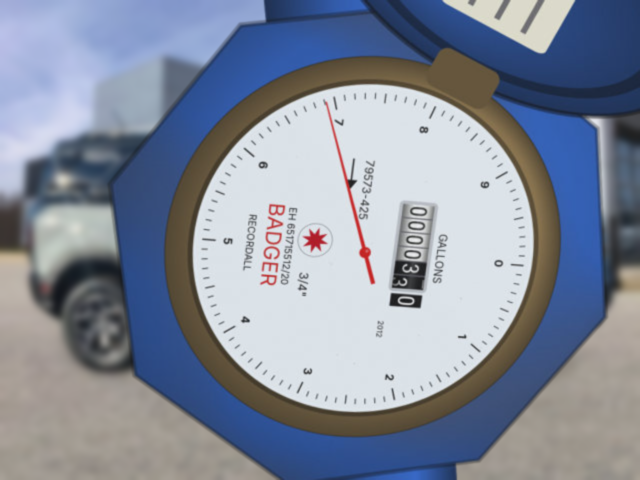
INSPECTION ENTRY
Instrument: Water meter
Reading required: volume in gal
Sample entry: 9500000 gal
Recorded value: 326.9 gal
